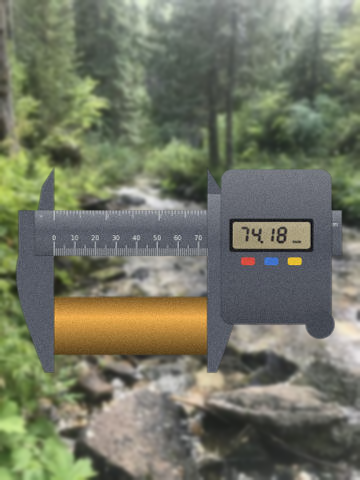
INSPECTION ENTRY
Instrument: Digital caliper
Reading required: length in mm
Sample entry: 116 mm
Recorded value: 74.18 mm
